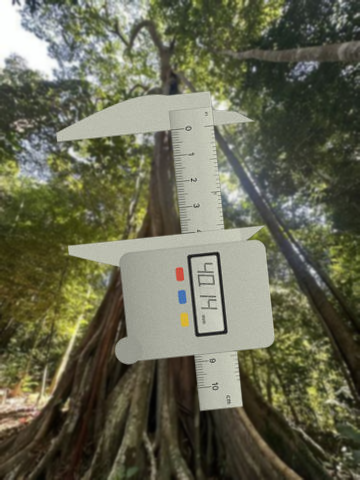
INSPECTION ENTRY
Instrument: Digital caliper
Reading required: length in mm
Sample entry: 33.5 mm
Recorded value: 40.14 mm
